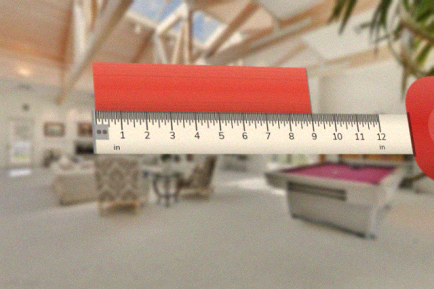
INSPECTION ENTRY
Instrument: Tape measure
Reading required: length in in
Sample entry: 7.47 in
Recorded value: 9 in
